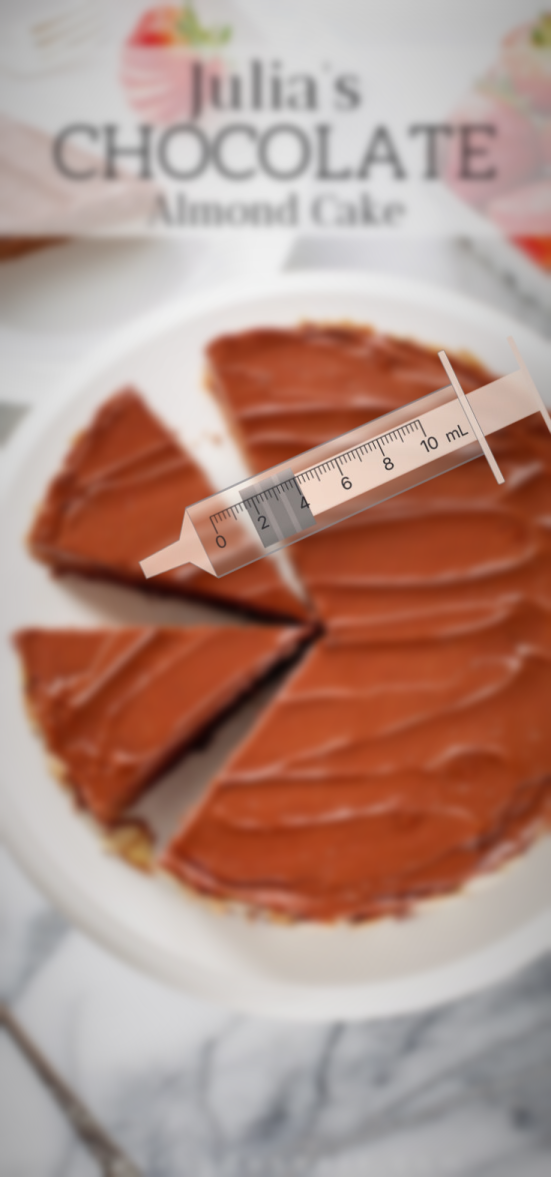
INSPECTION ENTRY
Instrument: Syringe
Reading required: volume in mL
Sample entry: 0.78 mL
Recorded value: 1.6 mL
